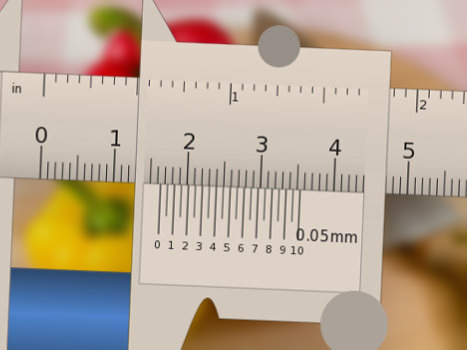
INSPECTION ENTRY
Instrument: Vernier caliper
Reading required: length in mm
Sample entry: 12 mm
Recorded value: 16.4 mm
